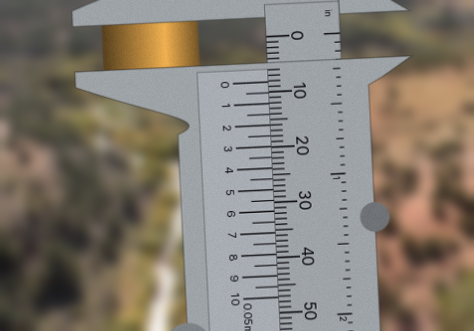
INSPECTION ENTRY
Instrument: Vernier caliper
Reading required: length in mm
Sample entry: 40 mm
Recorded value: 8.2 mm
